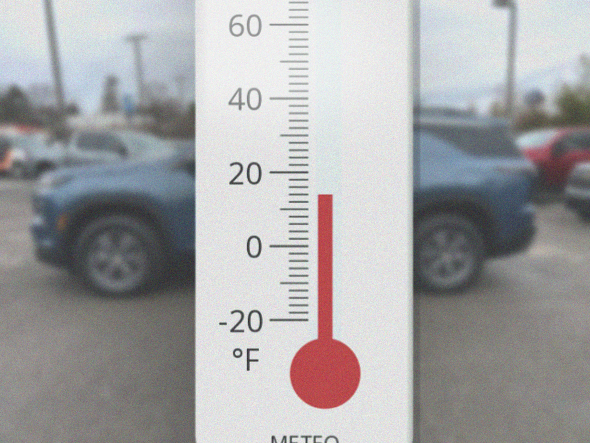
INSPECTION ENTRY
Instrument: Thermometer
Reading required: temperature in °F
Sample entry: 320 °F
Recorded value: 14 °F
